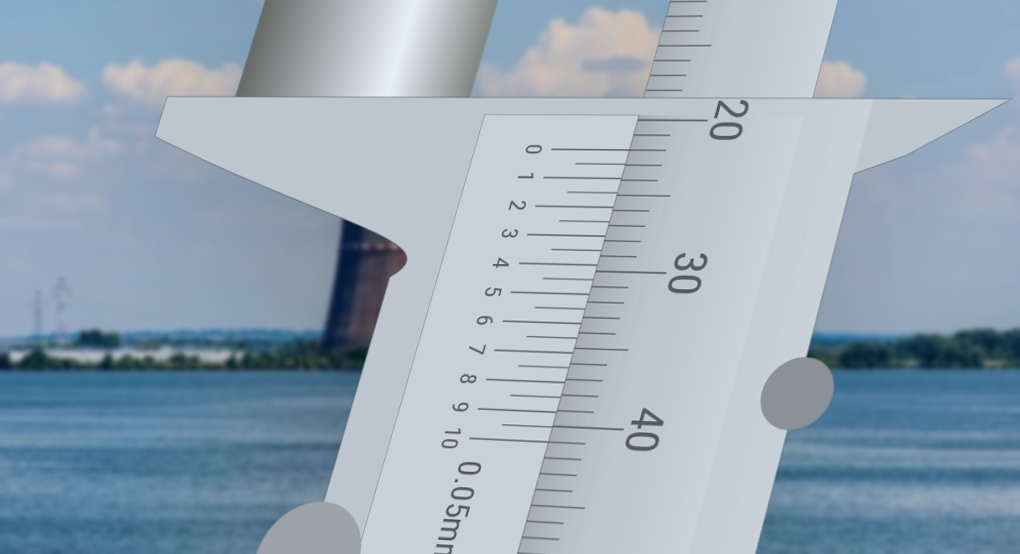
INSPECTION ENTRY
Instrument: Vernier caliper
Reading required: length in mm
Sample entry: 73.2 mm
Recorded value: 22.0 mm
